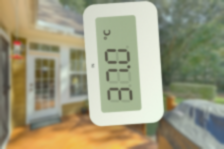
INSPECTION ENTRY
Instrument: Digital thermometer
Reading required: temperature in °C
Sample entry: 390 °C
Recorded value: 37.0 °C
